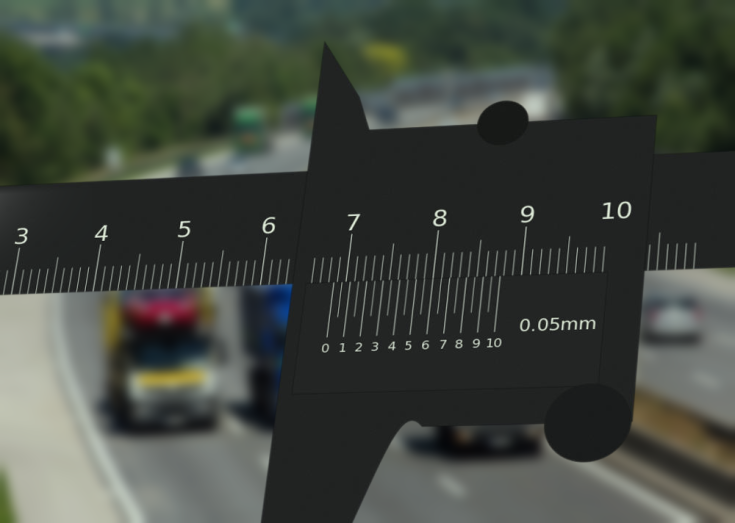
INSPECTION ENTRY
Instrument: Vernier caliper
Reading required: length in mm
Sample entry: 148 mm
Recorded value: 68.6 mm
